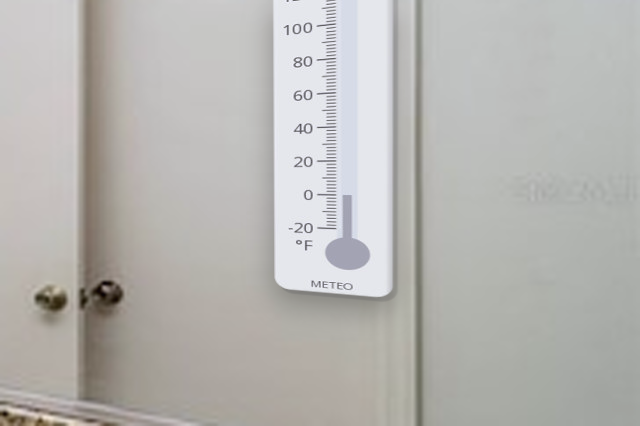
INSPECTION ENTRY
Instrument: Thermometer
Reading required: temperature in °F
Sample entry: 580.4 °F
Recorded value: 0 °F
